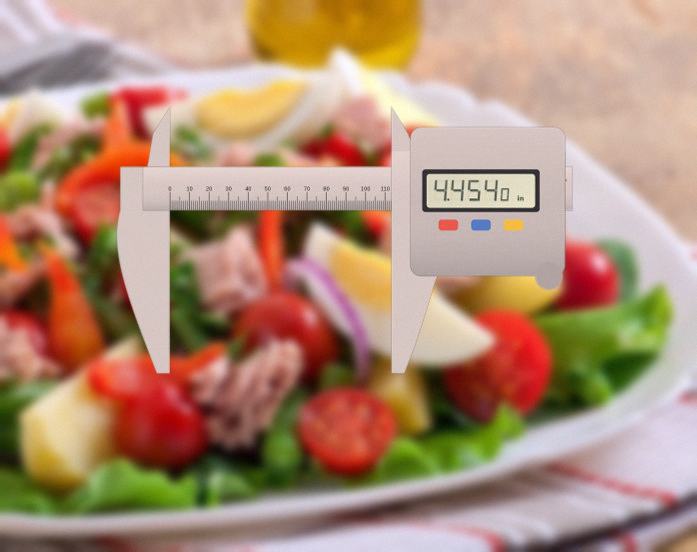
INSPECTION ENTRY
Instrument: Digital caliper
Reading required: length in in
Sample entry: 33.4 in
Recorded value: 4.4540 in
